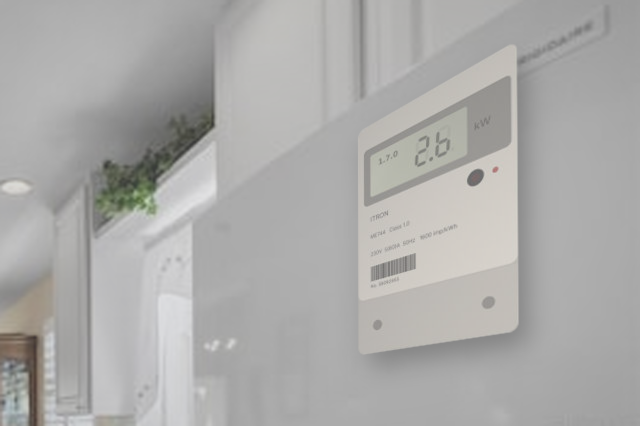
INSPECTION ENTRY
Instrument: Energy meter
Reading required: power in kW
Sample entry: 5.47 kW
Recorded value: 2.6 kW
